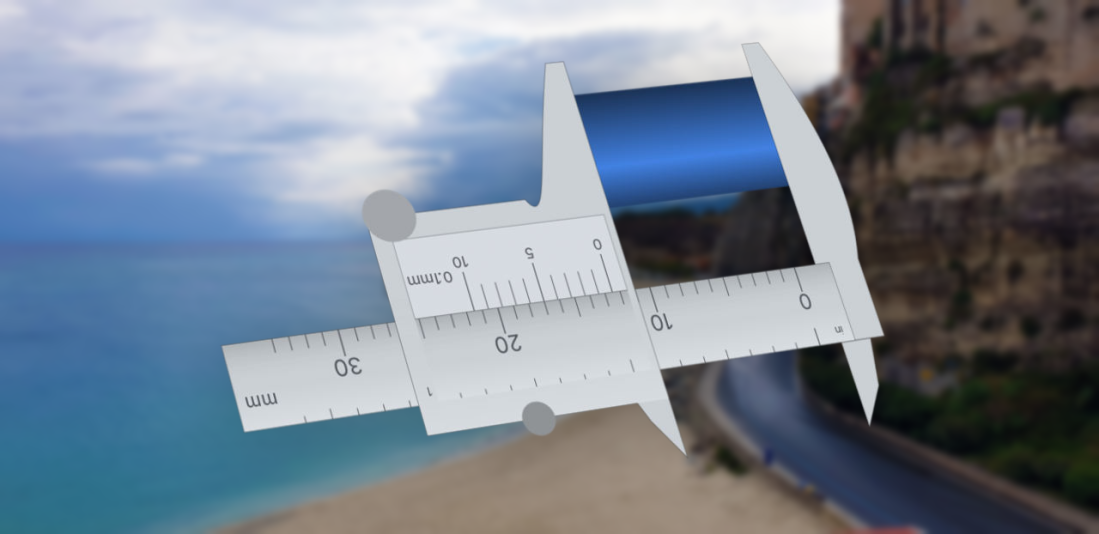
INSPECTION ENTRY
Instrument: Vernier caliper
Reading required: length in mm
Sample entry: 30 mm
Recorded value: 12.5 mm
